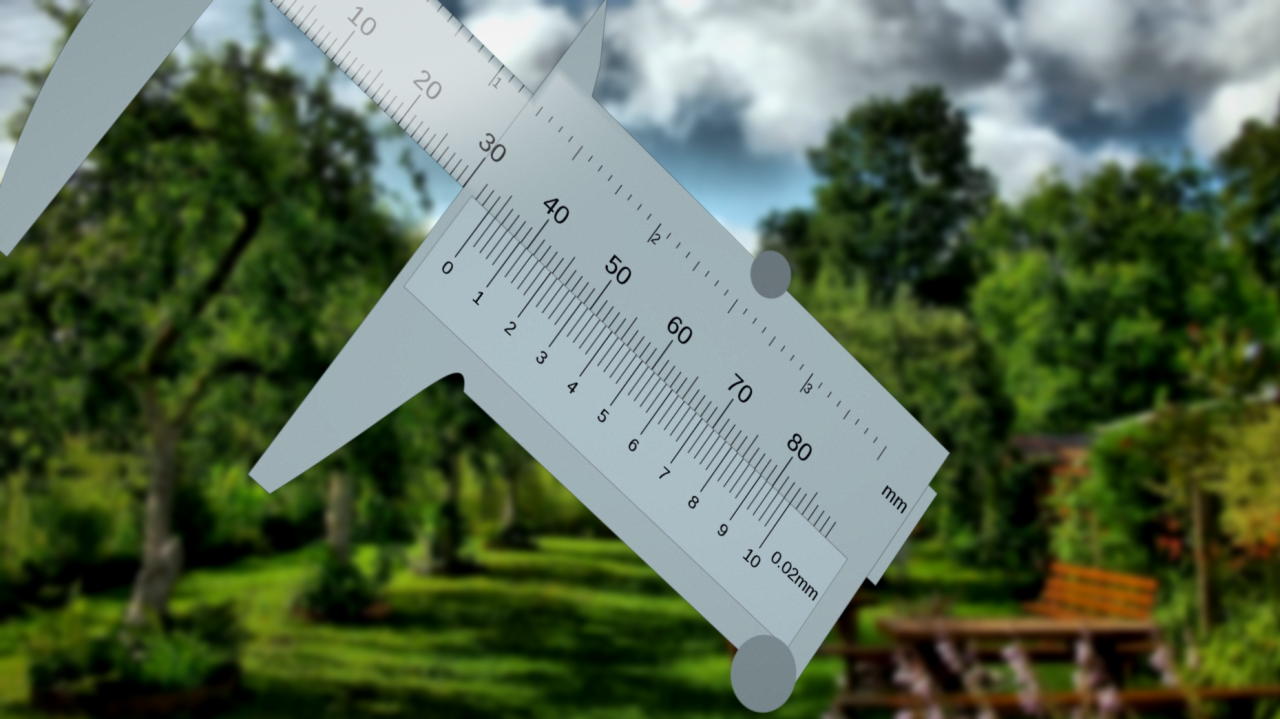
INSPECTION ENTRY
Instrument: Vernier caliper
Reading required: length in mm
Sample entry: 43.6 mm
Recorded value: 34.0 mm
